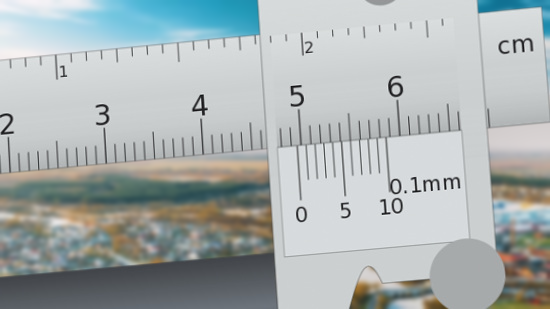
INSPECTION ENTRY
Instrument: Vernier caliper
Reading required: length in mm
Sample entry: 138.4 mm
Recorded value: 49.6 mm
